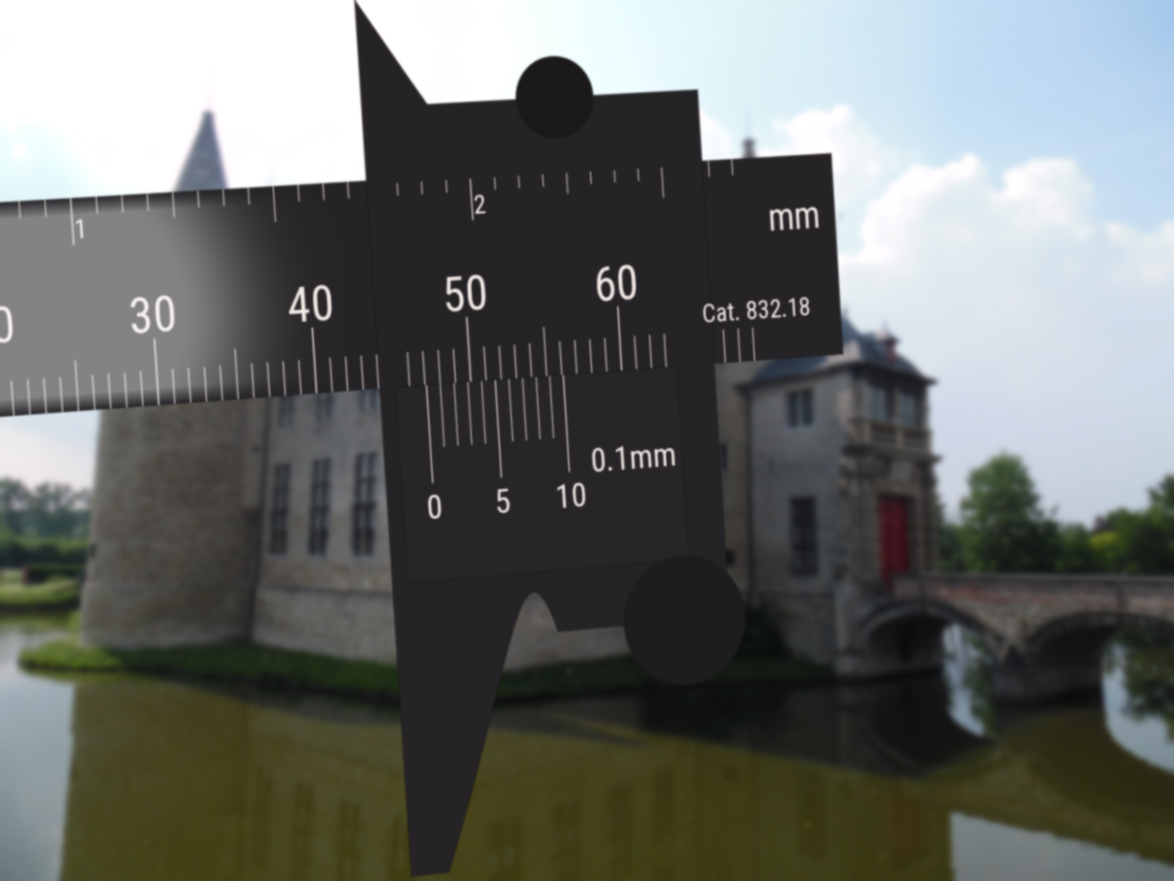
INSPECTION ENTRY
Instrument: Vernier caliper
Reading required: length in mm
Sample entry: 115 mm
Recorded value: 47.1 mm
